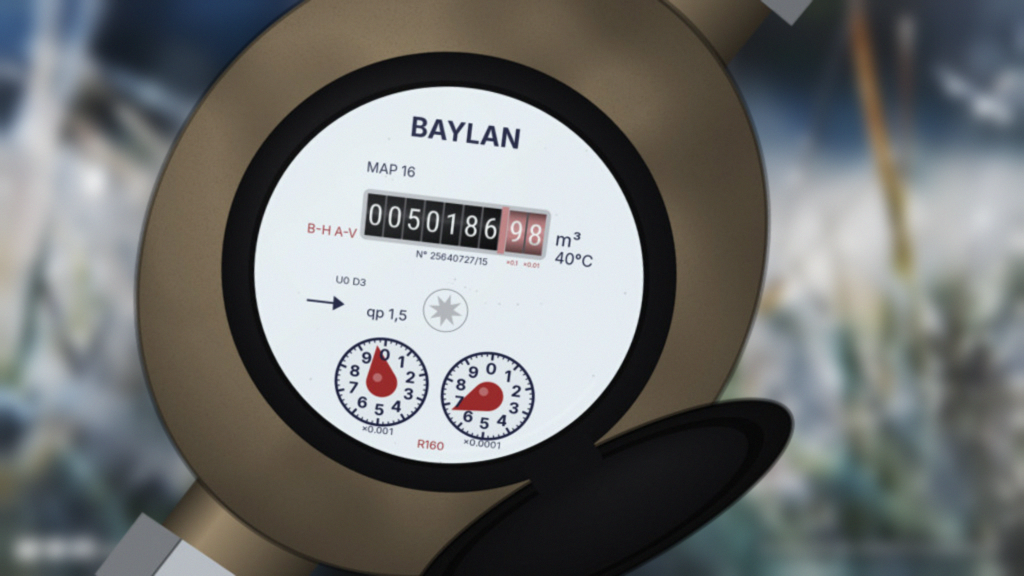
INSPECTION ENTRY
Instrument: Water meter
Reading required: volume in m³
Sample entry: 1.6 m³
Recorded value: 50186.9796 m³
